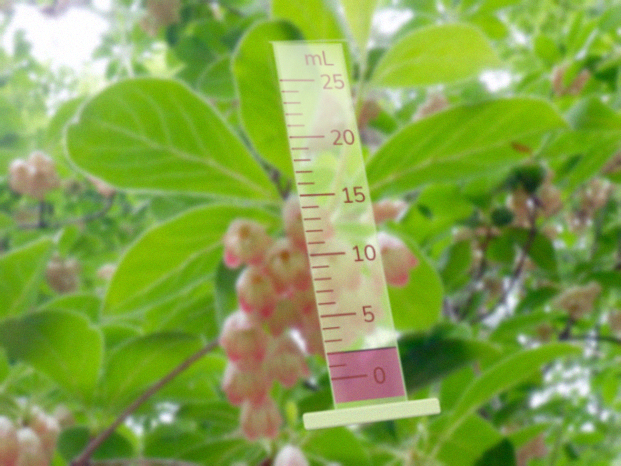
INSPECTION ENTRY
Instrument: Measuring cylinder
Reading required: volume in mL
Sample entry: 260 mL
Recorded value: 2 mL
